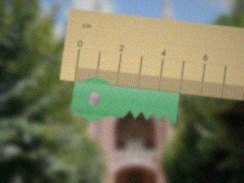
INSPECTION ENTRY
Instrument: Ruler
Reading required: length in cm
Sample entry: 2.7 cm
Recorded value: 5 cm
